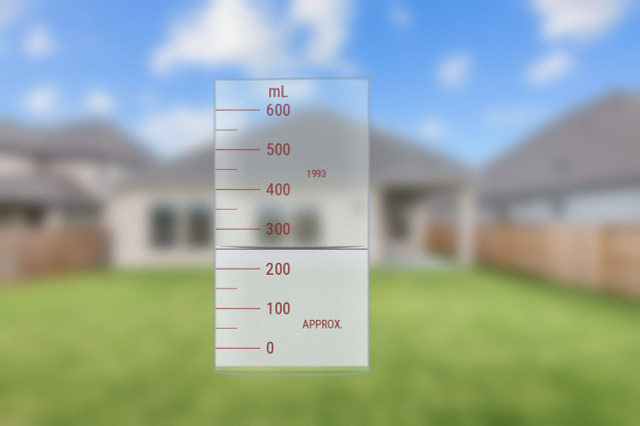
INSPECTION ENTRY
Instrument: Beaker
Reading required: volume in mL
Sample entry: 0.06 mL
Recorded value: 250 mL
